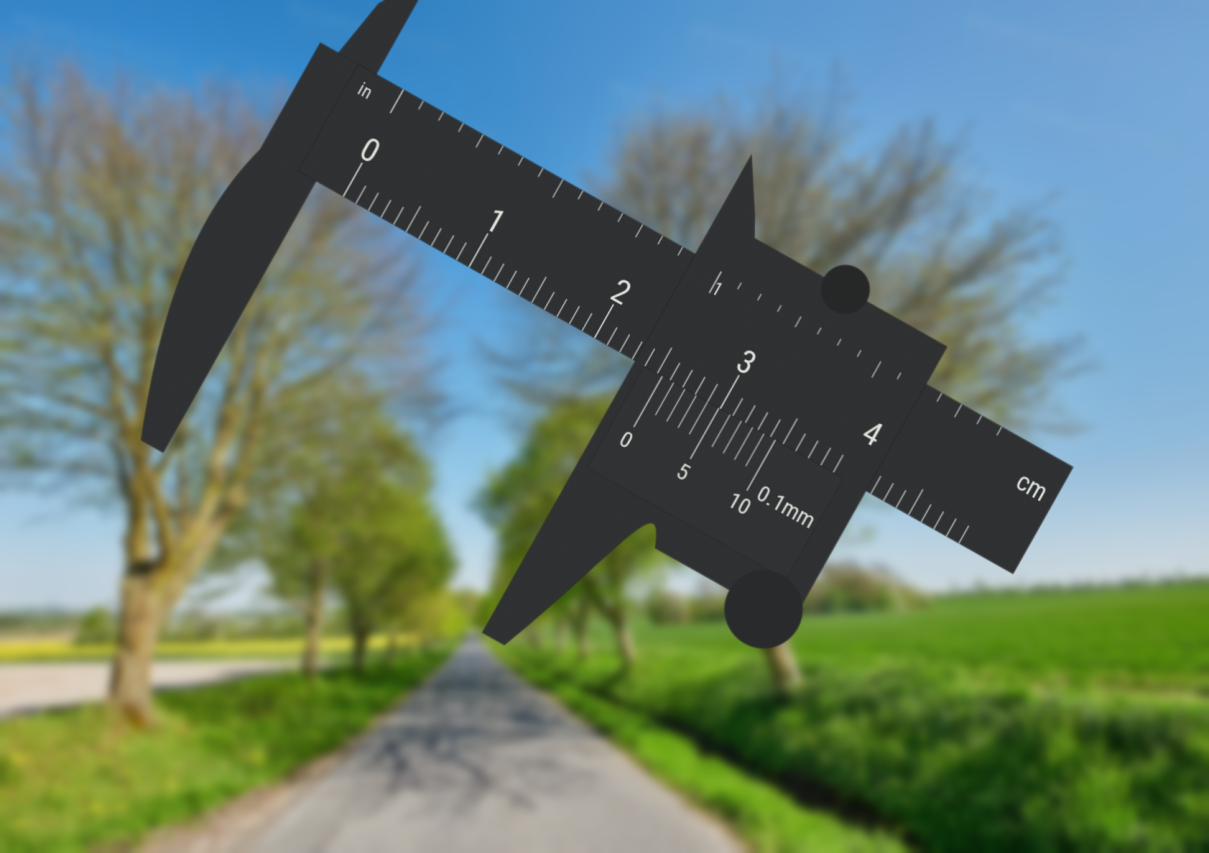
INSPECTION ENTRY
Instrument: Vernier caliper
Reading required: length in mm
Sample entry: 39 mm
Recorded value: 25.4 mm
